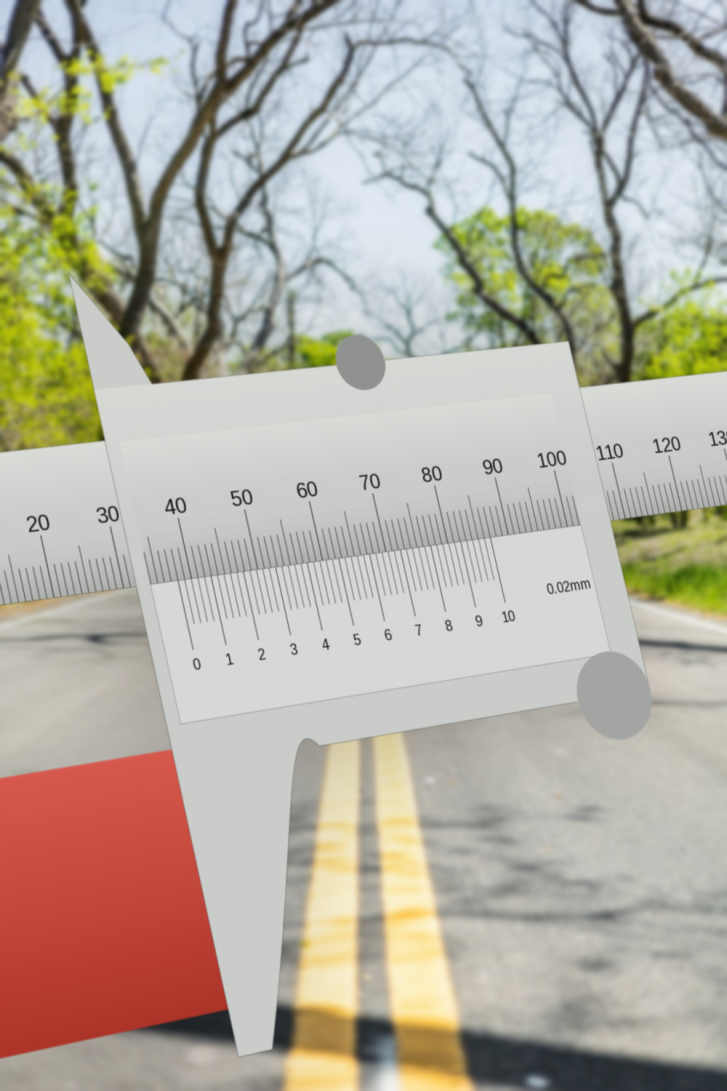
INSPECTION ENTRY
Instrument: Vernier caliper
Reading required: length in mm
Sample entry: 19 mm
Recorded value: 38.0 mm
